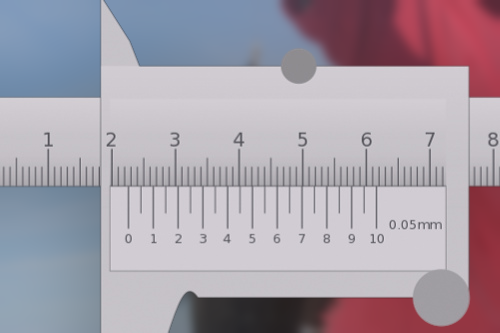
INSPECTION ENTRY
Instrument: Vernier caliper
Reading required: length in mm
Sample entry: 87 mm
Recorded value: 22.6 mm
